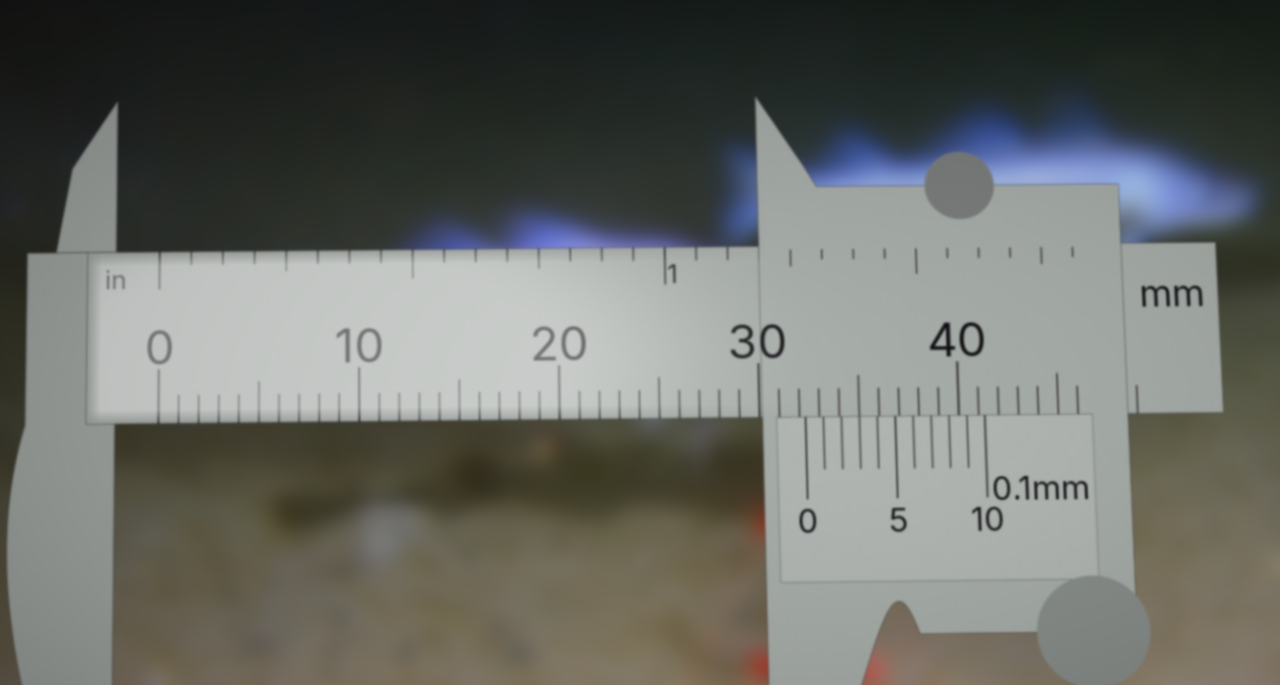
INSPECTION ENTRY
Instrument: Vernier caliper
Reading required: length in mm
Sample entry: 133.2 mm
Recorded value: 32.3 mm
